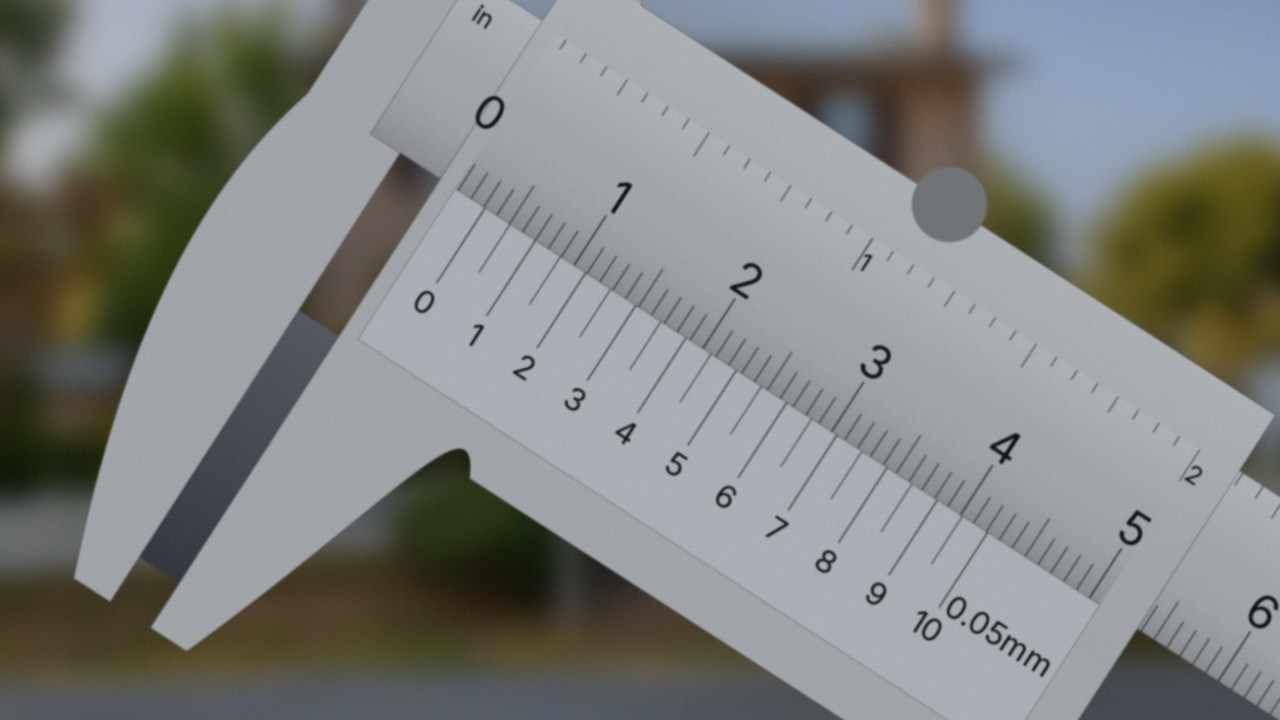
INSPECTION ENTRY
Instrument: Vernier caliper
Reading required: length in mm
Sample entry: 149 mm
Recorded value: 3.1 mm
